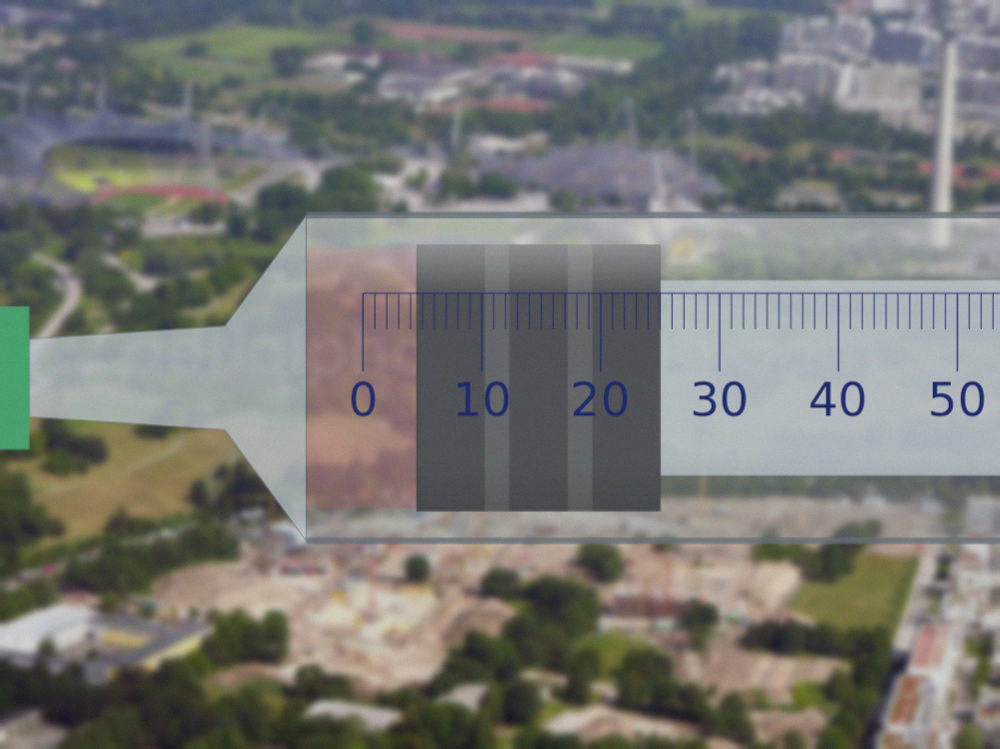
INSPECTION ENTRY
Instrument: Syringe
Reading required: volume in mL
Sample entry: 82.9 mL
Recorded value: 4.5 mL
